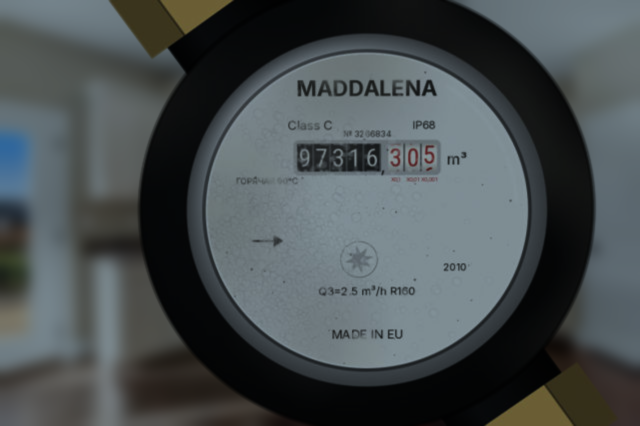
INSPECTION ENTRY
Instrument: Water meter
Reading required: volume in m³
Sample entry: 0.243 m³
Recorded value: 97316.305 m³
